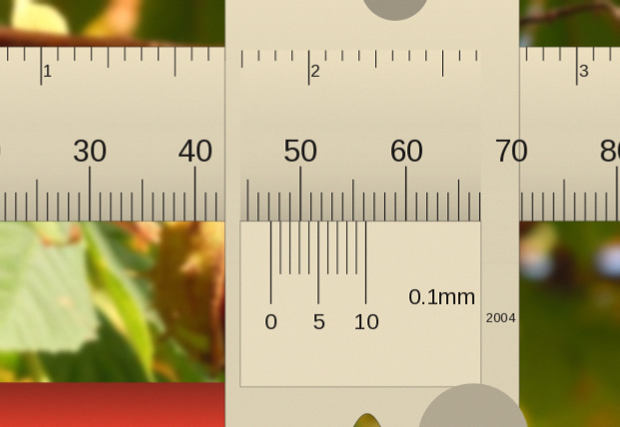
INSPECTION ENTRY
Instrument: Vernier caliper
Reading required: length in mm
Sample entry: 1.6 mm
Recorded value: 47.2 mm
